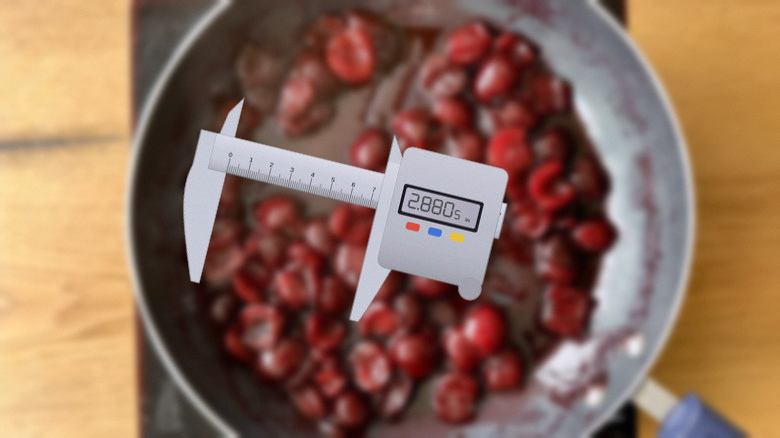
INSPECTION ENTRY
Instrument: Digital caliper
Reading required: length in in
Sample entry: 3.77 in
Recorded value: 2.8805 in
